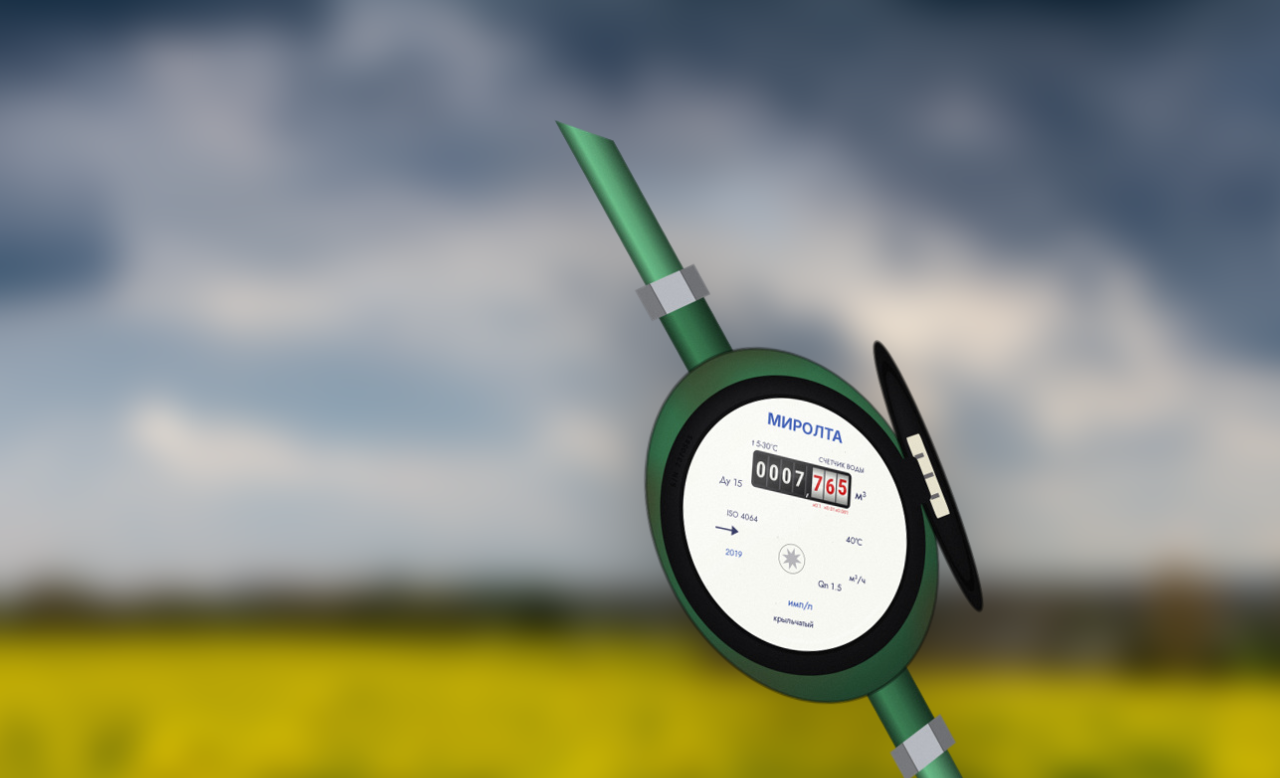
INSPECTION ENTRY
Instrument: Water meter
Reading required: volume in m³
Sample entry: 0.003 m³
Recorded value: 7.765 m³
